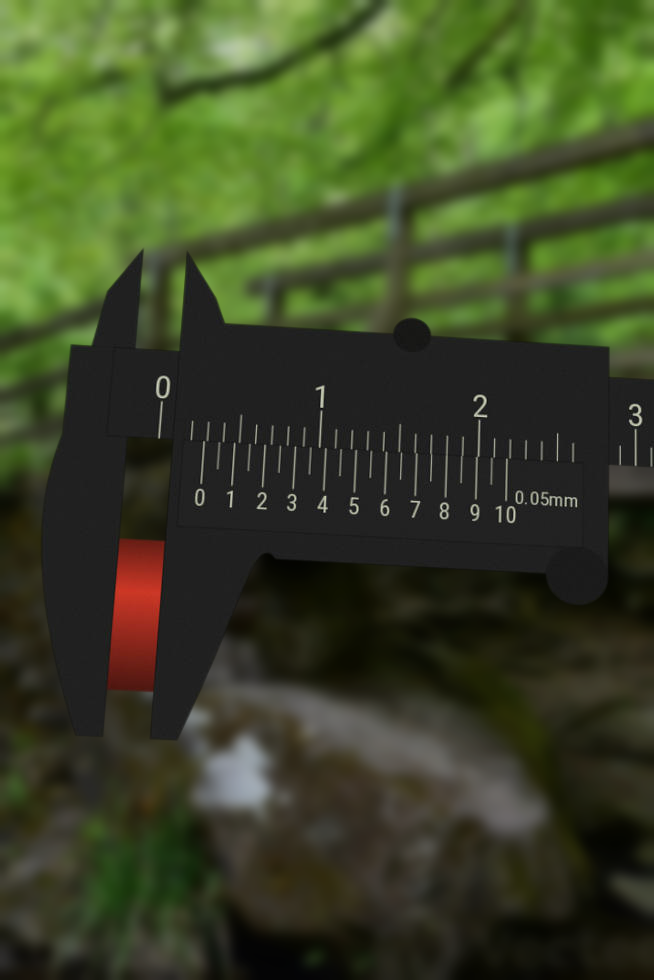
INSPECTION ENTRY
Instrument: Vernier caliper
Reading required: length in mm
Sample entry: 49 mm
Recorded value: 2.8 mm
